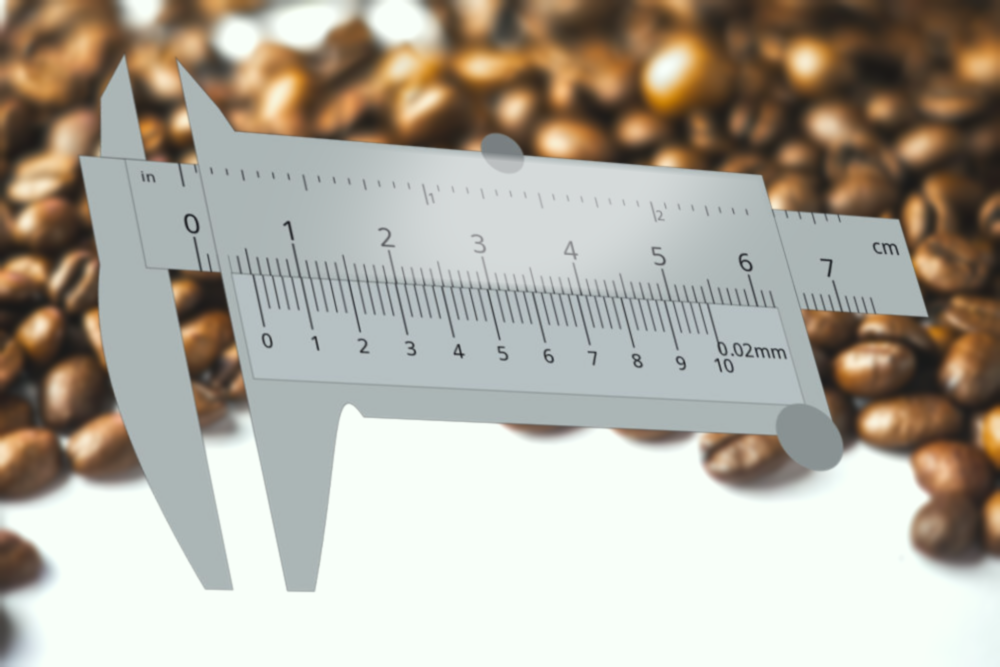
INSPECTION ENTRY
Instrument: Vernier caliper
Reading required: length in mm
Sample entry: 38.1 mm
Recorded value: 5.2 mm
